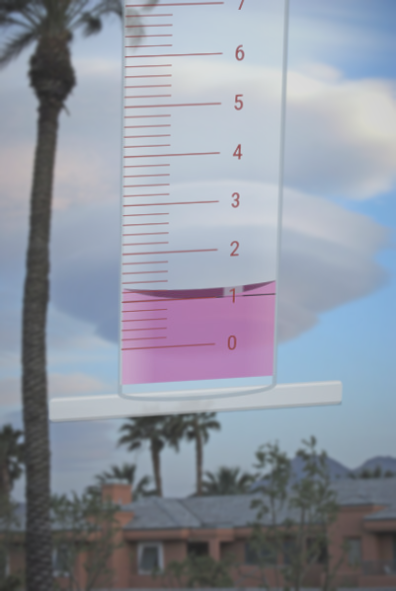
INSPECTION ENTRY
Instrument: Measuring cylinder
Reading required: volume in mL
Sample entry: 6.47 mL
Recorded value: 1 mL
